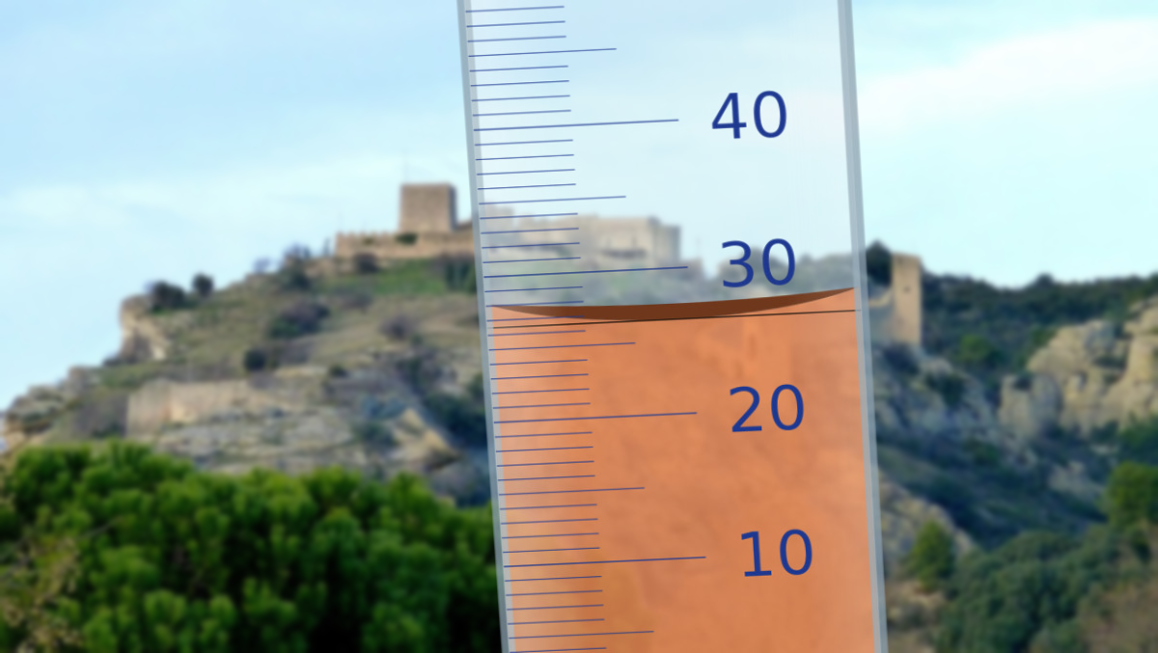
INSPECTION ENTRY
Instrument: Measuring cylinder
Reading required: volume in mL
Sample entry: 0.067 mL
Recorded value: 26.5 mL
